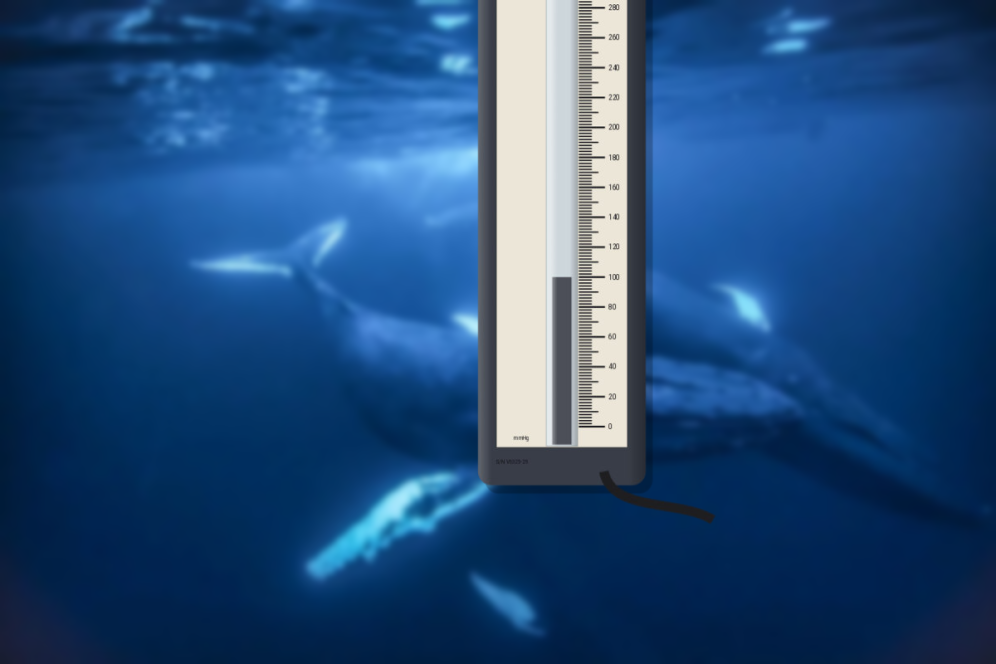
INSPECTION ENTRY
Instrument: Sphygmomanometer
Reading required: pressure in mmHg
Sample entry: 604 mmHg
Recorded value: 100 mmHg
